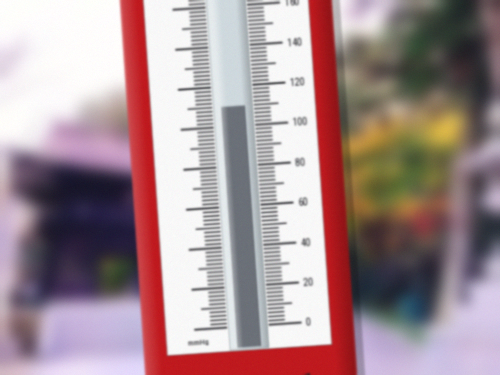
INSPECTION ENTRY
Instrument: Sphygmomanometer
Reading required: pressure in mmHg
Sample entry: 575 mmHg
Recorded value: 110 mmHg
